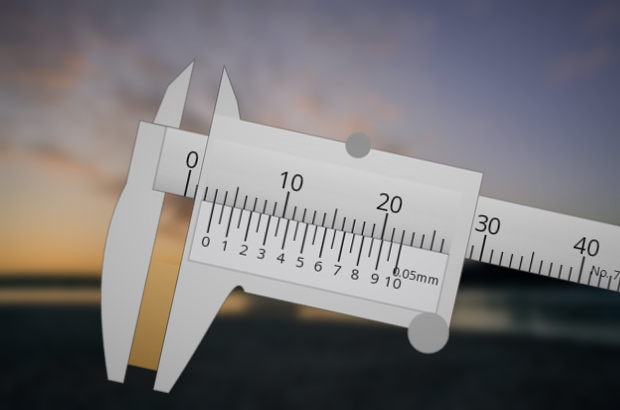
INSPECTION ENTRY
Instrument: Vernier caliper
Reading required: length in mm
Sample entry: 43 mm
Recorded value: 3.0 mm
